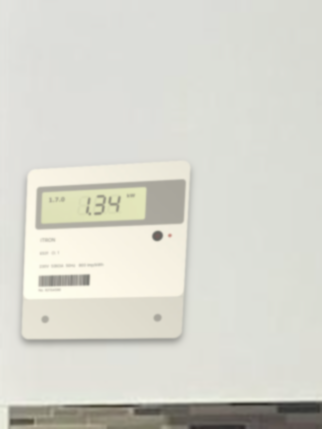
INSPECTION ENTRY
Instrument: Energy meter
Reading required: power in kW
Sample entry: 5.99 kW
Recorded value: 1.34 kW
